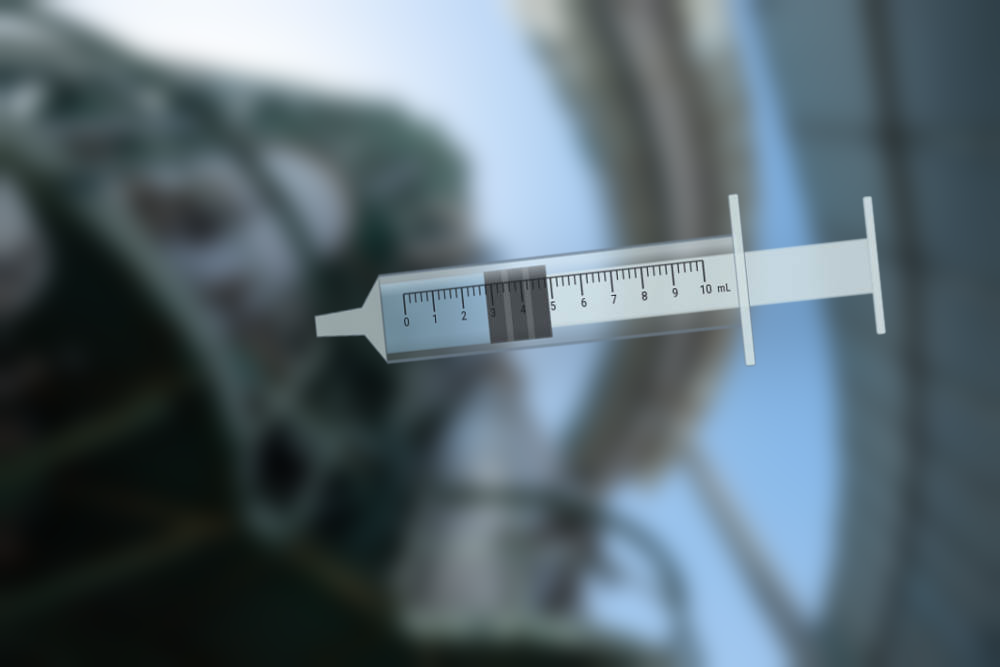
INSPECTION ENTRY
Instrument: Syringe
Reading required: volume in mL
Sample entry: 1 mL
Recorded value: 2.8 mL
